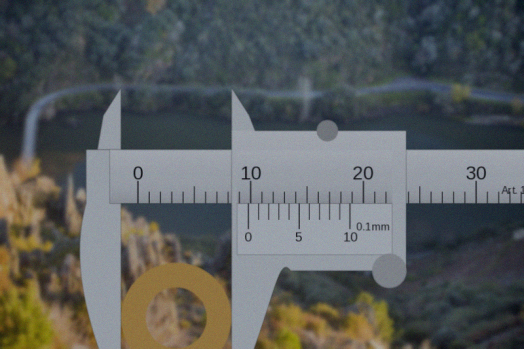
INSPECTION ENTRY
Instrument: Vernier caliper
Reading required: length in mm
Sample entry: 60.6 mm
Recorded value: 9.8 mm
